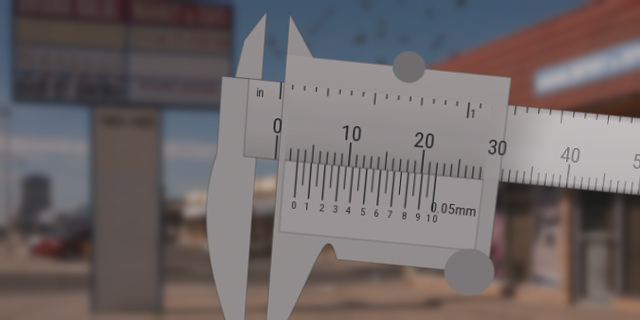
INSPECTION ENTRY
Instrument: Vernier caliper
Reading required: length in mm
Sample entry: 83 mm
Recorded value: 3.0 mm
